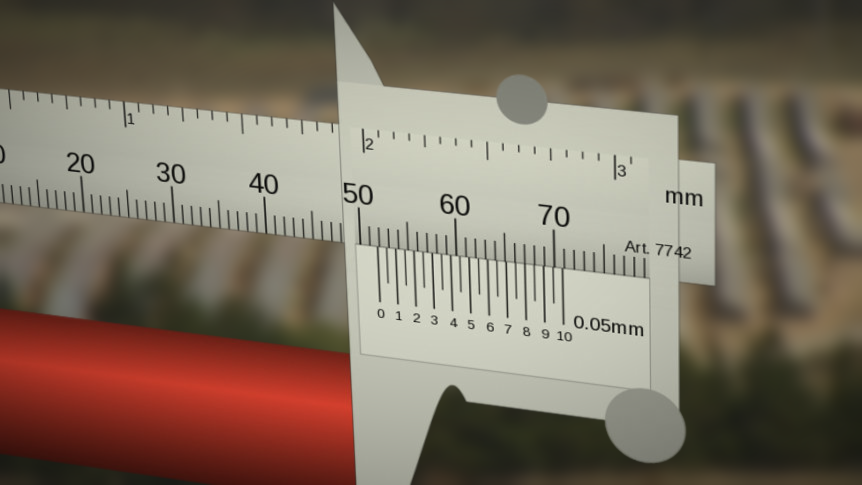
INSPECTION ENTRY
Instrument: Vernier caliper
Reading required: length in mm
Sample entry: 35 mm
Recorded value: 51.8 mm
